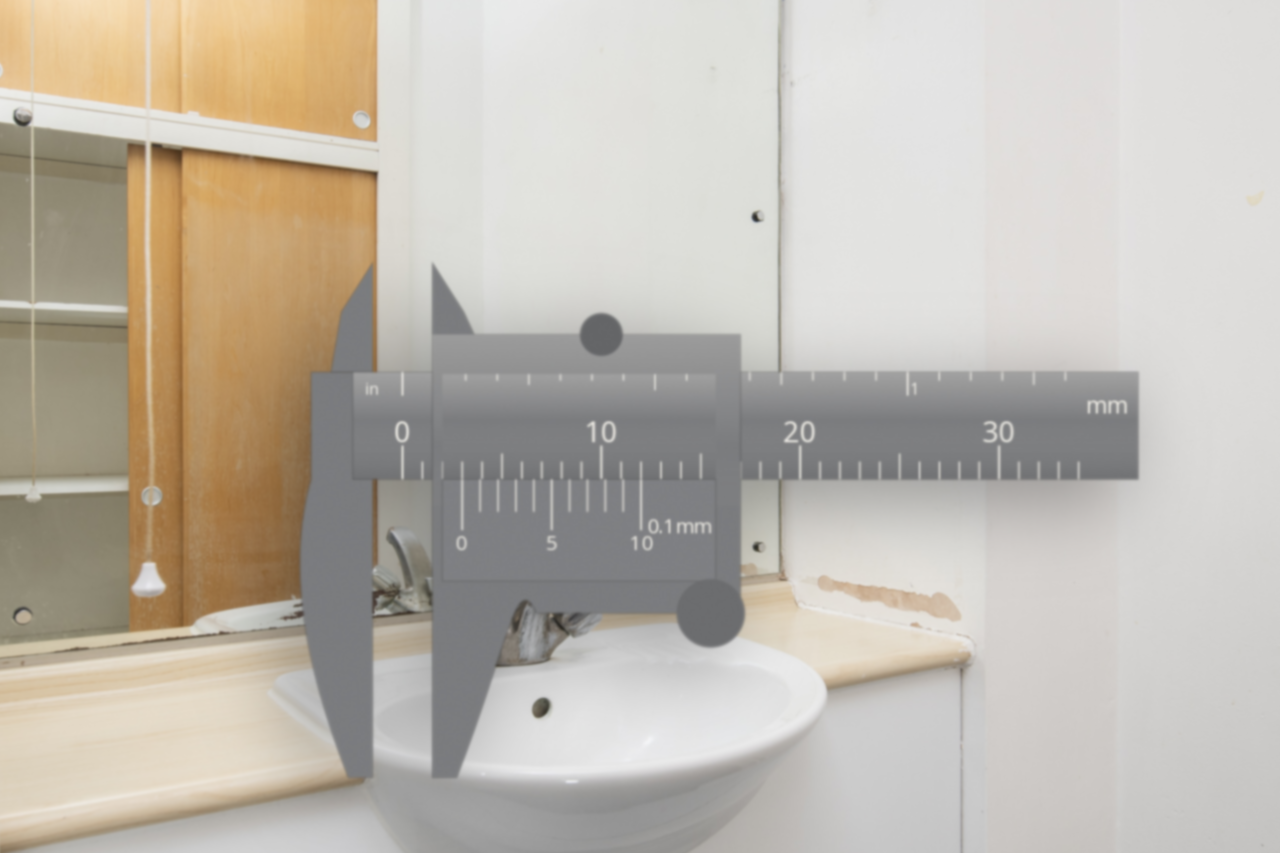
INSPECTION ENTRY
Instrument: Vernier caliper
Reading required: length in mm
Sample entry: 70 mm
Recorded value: 3.0 mm
